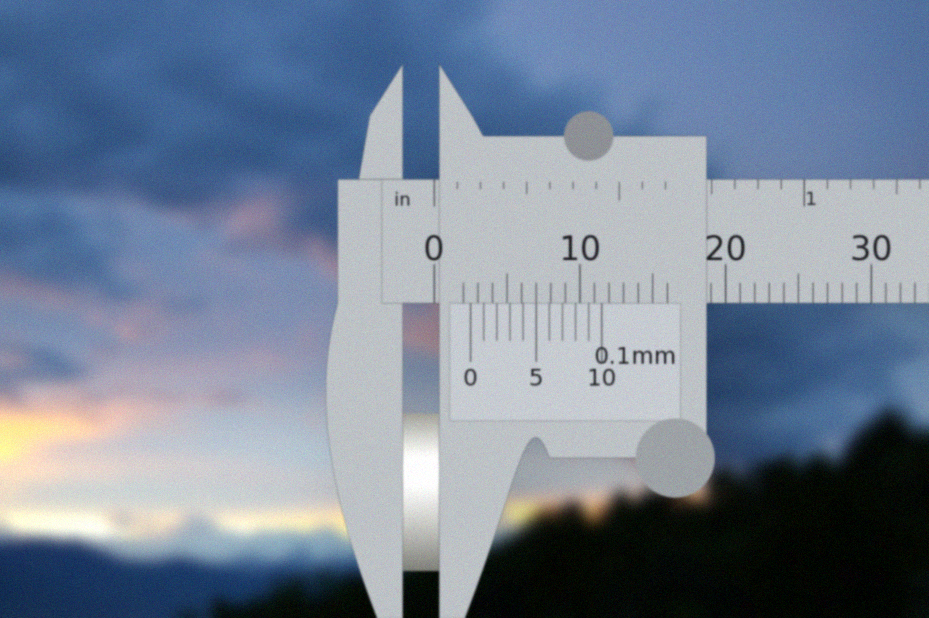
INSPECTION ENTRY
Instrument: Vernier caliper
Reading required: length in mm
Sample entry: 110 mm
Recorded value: 2.5 mm
